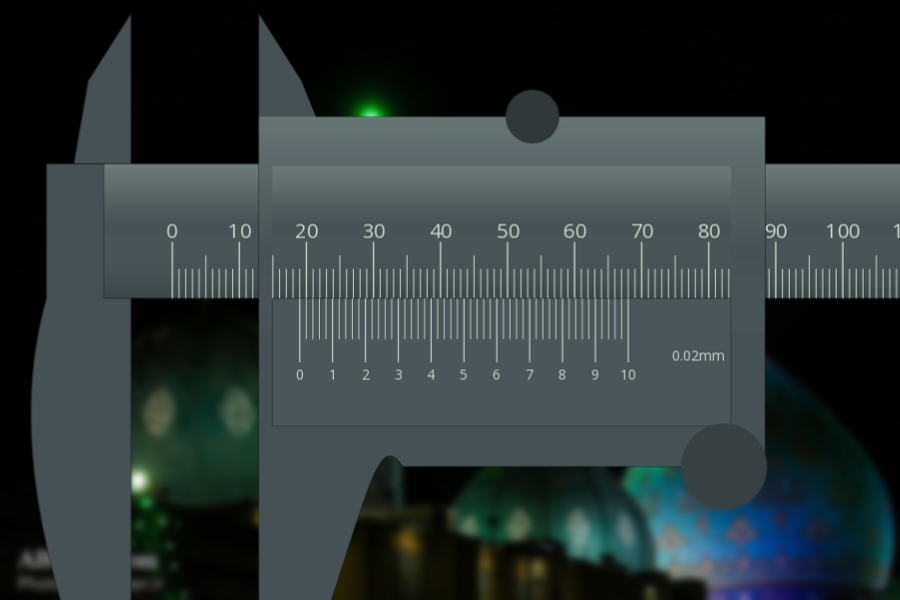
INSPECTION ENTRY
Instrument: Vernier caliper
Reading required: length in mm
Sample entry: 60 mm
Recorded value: 19.0 mm
